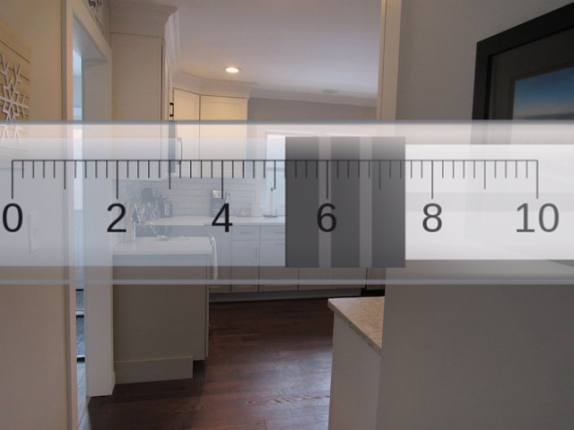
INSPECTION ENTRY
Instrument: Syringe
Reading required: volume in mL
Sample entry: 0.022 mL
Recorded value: 5.2 mL
